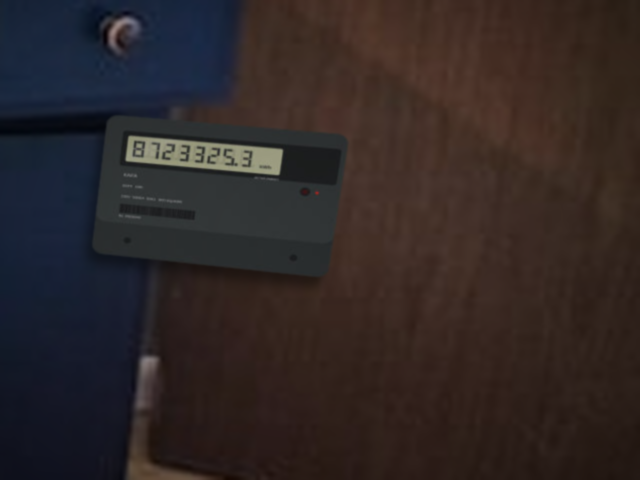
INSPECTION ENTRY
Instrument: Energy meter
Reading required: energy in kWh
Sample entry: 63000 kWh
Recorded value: 8723325.3 kWh
